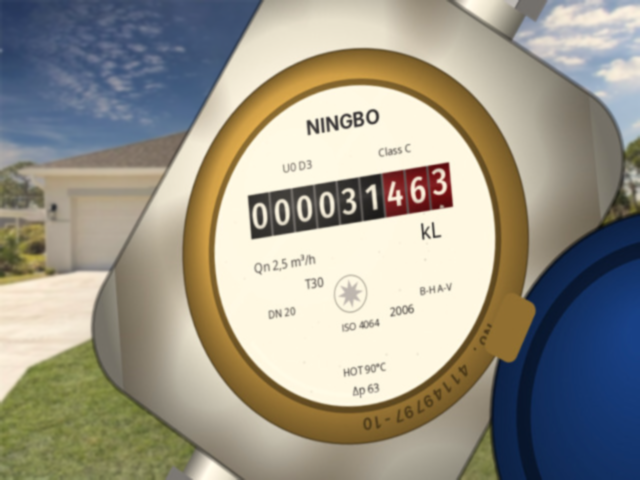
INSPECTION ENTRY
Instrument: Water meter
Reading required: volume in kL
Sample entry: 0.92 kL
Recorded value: 31.463 kL
